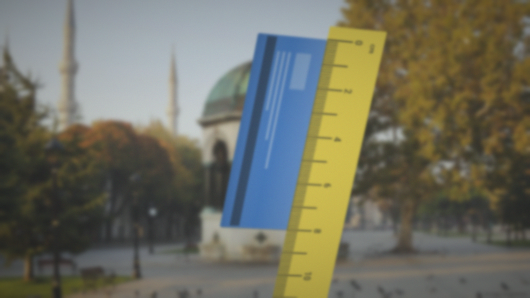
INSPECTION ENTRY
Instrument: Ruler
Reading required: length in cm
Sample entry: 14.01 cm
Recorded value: 8 cm
